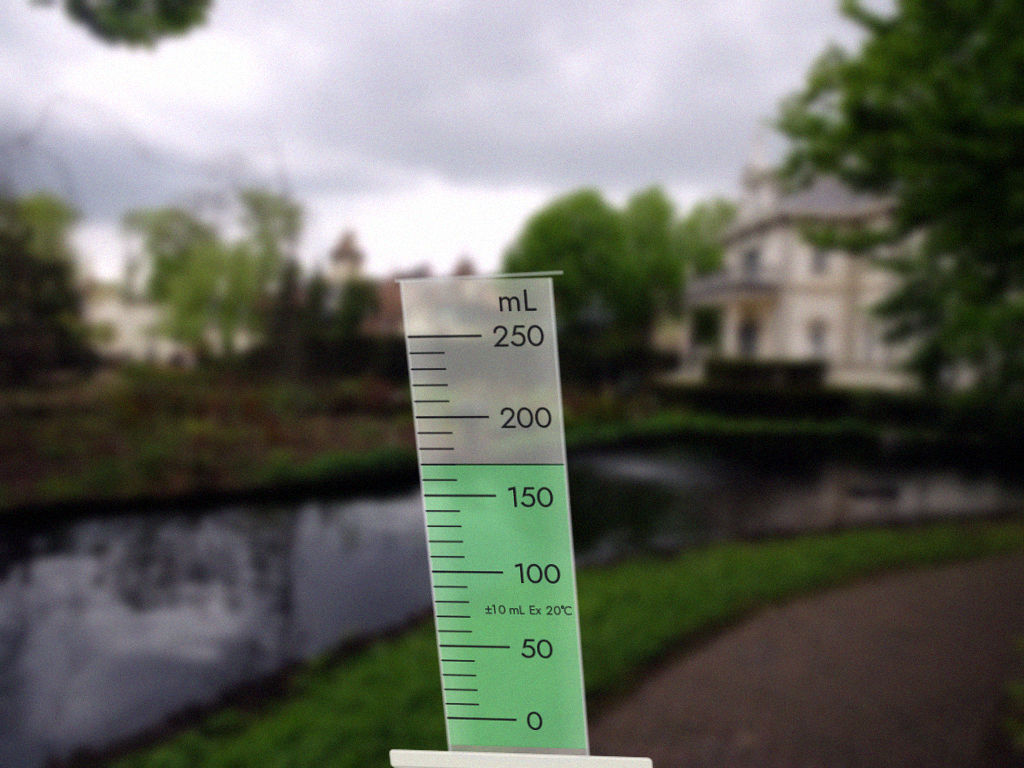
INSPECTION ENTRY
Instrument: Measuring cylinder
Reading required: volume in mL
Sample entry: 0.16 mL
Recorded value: 170 mL
